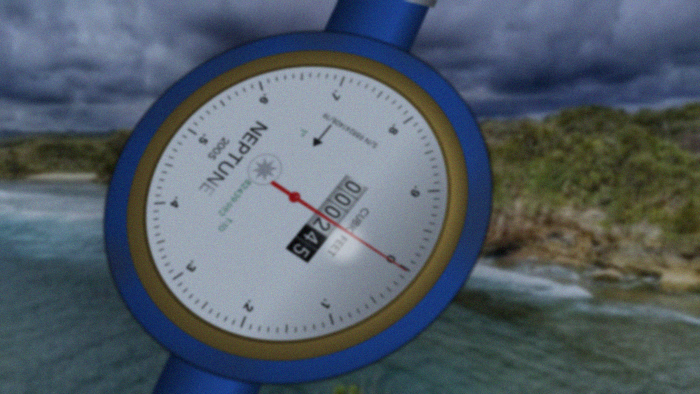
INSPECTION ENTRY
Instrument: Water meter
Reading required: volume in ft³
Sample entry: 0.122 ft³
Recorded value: 245.00 ft³
